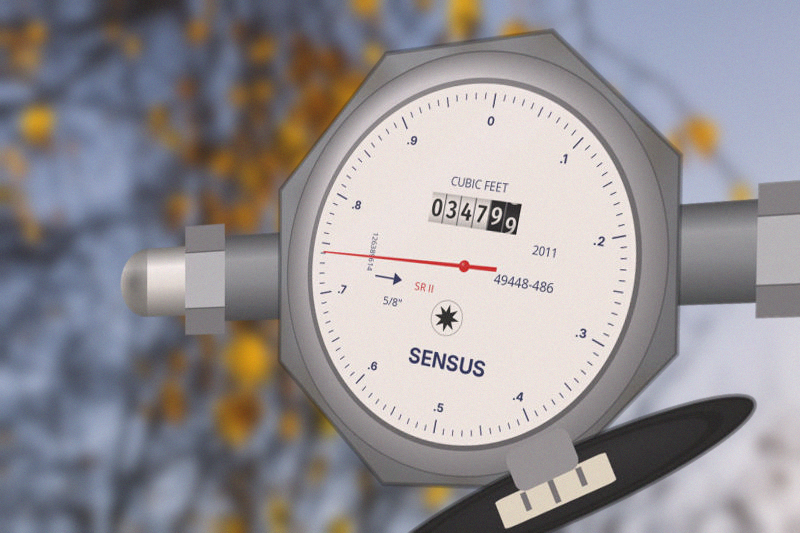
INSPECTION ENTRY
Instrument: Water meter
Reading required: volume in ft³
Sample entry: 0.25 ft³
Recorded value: 34798.74 ft³
